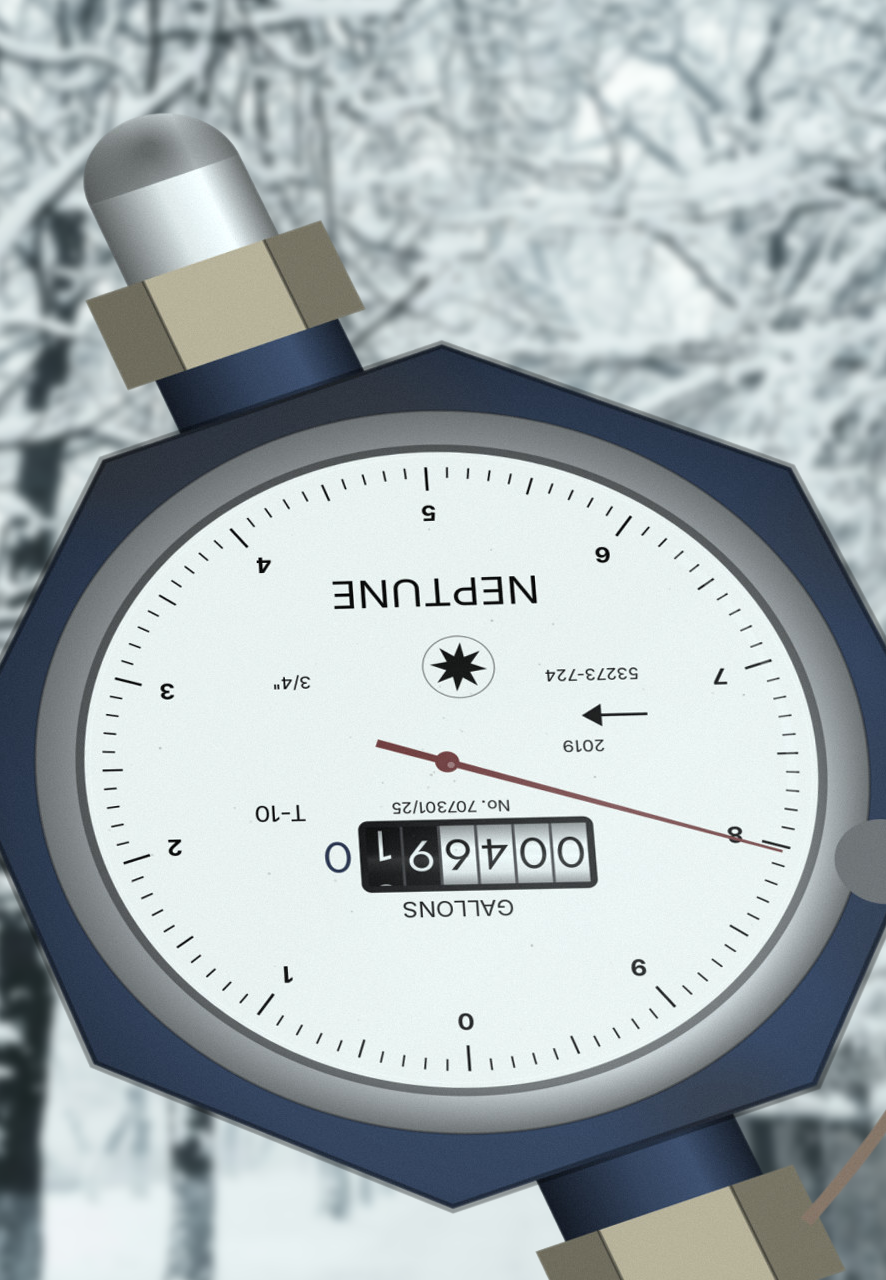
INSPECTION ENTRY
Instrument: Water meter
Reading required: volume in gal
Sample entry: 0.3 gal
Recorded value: 46908.0 gal
